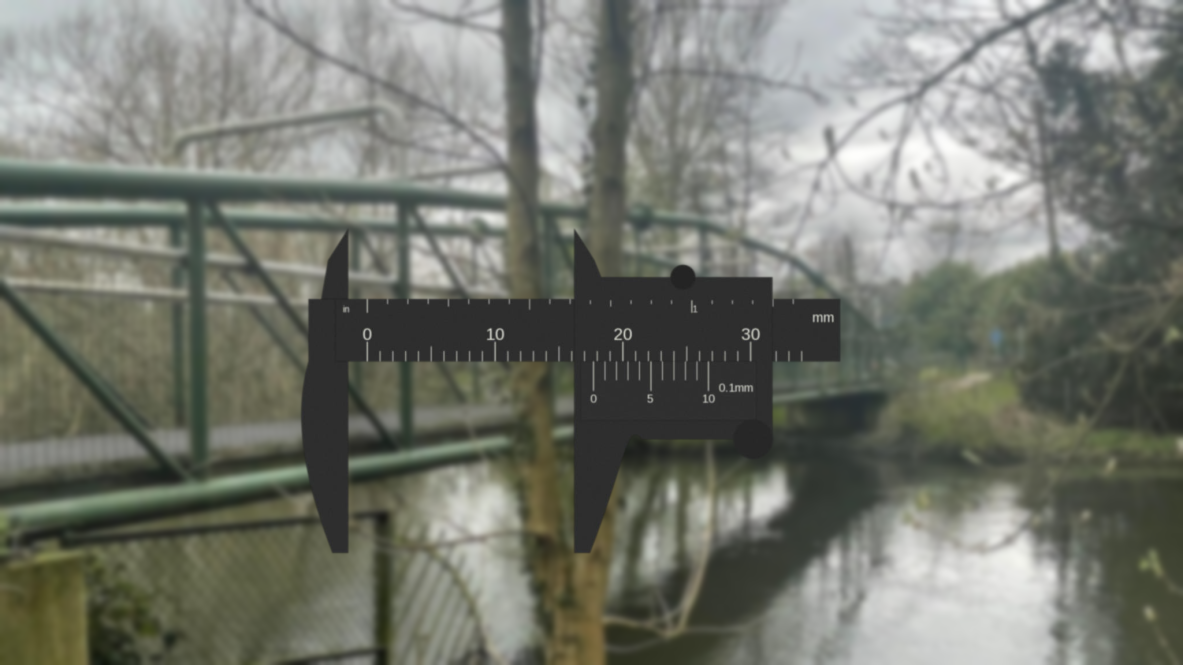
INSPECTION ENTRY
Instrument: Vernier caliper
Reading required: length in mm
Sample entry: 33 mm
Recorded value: 17.7 mm
